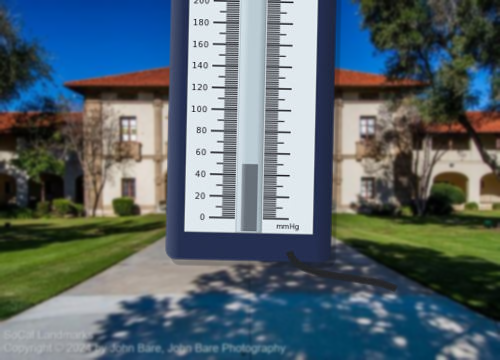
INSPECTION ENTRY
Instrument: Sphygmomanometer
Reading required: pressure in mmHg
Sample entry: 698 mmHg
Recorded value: 50 mmHg
